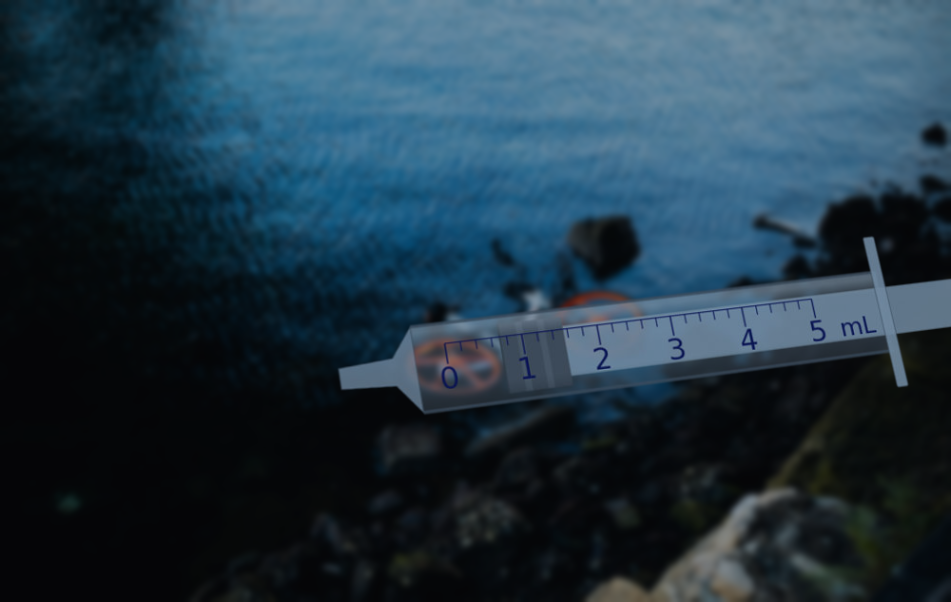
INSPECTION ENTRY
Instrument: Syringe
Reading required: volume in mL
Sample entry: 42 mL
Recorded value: 0.7 mL
